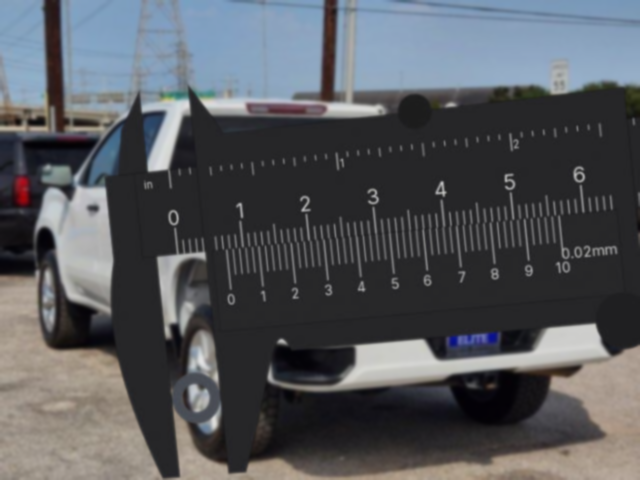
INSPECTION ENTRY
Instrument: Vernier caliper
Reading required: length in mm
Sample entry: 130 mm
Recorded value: 7.5 mm
